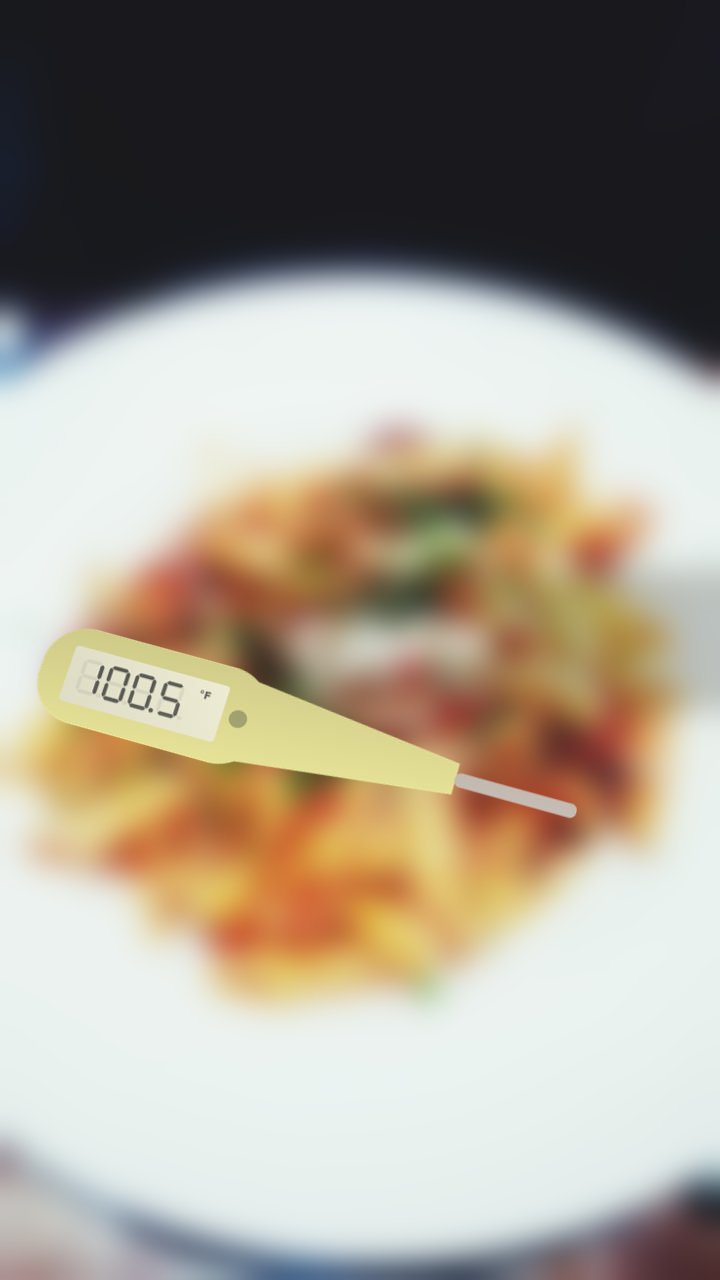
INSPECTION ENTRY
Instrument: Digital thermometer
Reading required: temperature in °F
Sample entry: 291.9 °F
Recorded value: 100.5 °F
